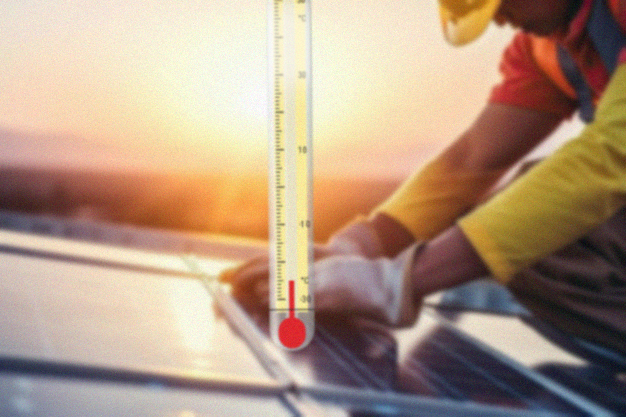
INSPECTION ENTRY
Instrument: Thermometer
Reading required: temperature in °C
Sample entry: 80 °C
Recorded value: -25 °C
